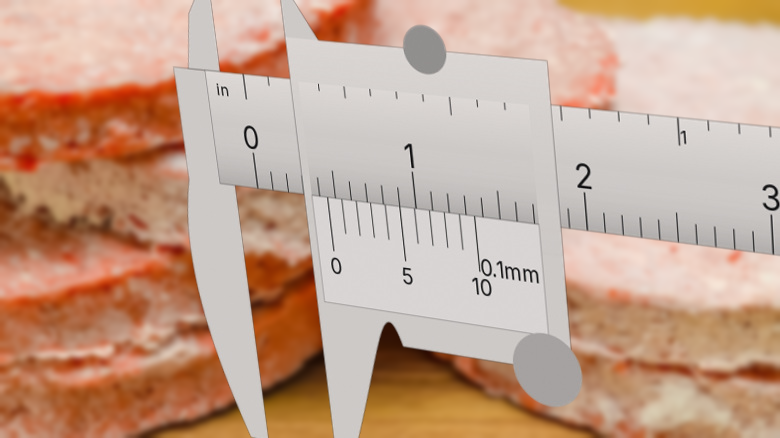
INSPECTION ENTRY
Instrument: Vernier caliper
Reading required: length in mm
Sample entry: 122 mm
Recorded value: 4.5 mm
